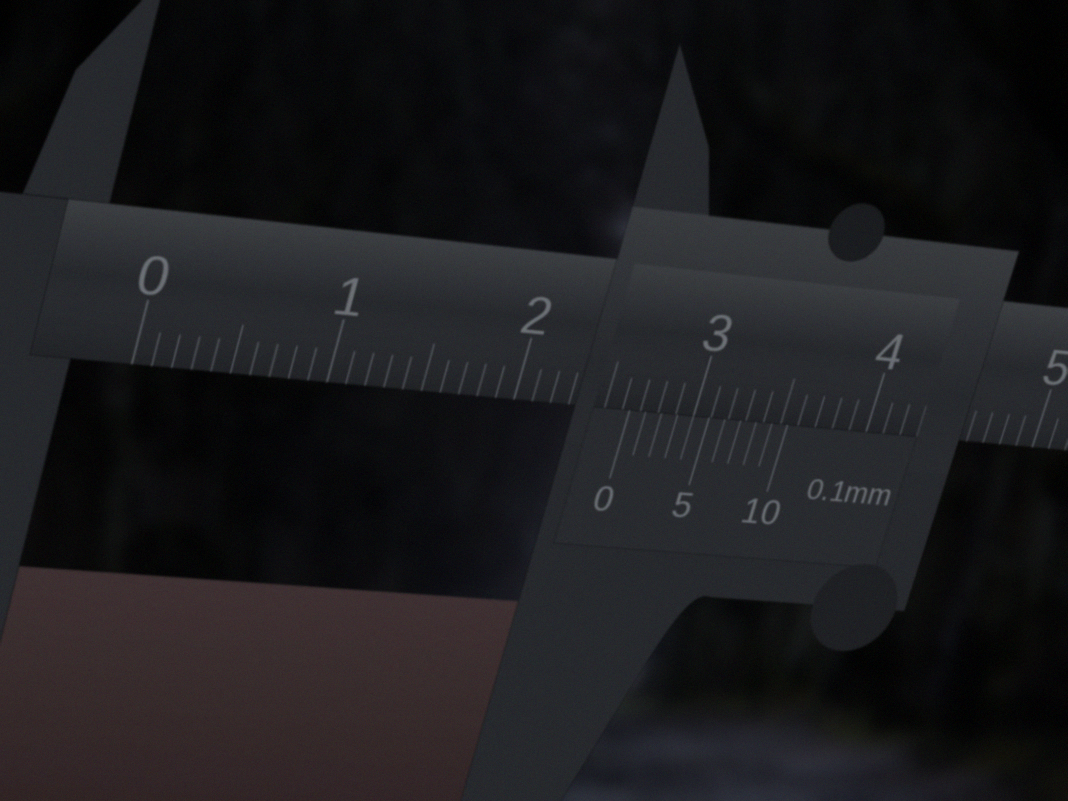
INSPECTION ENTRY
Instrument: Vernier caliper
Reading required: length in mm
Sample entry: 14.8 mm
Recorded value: 26.4 mm
